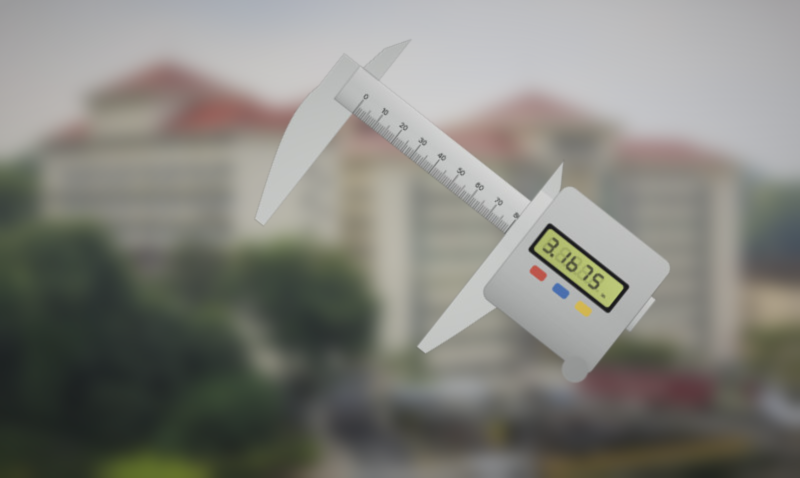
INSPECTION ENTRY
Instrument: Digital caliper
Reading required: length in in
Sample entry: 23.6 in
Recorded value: 3.1675 in
